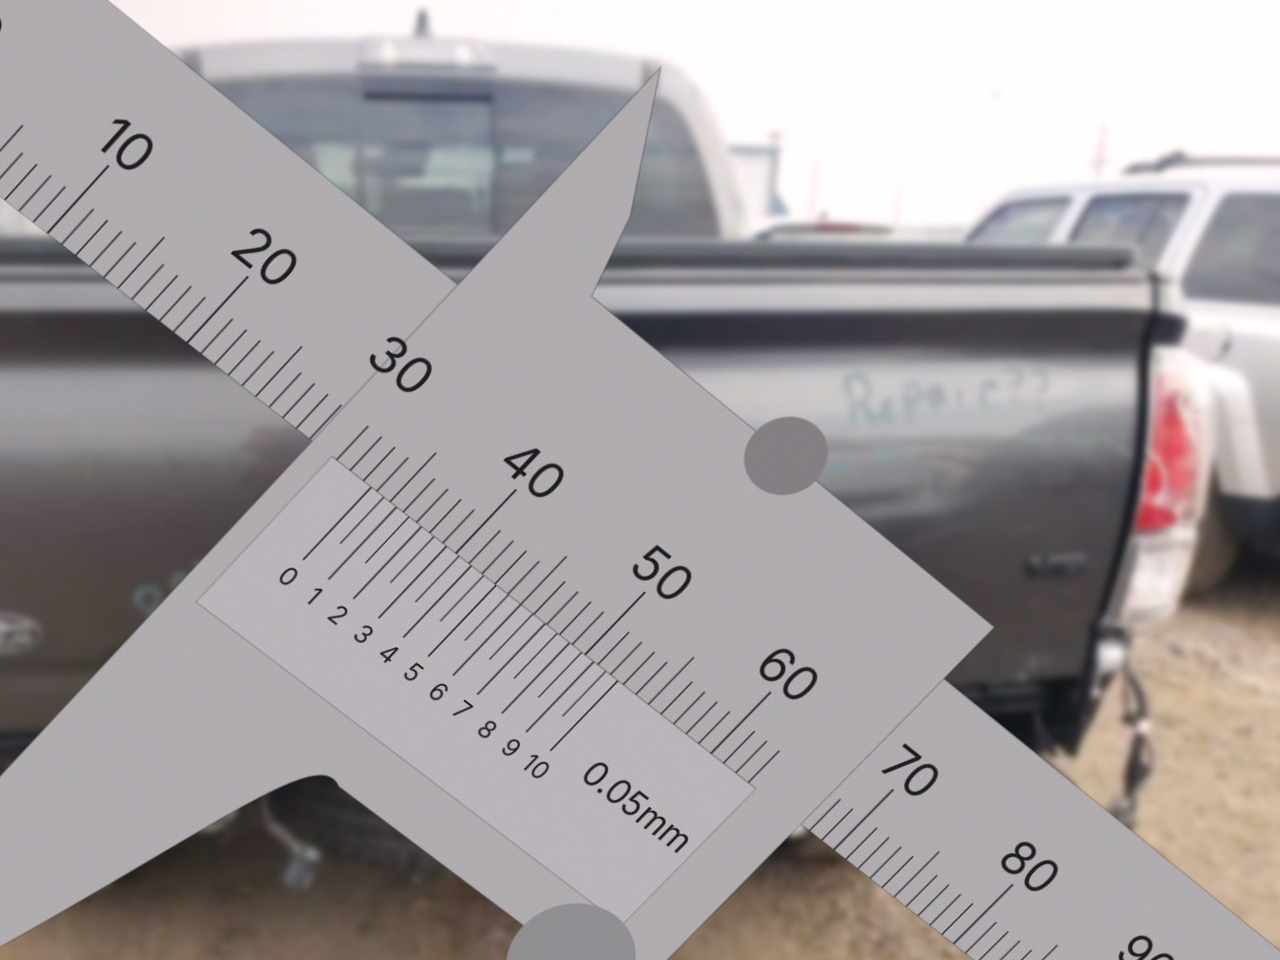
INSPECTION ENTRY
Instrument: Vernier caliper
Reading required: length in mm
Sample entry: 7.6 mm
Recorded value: 33.6 mm
